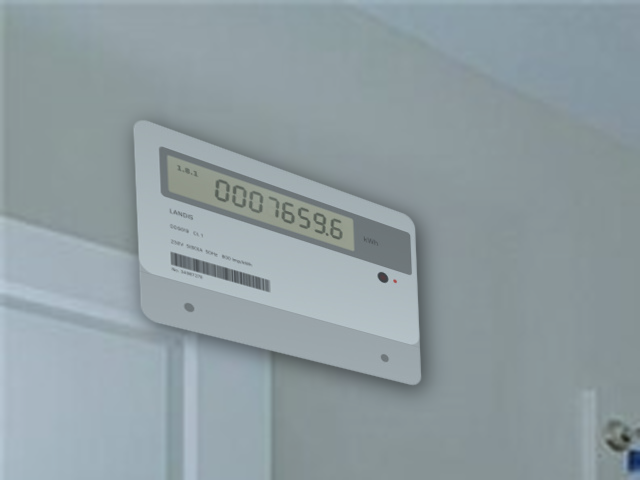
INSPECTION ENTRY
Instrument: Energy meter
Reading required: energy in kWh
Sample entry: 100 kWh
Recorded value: 7659.6 kWh
